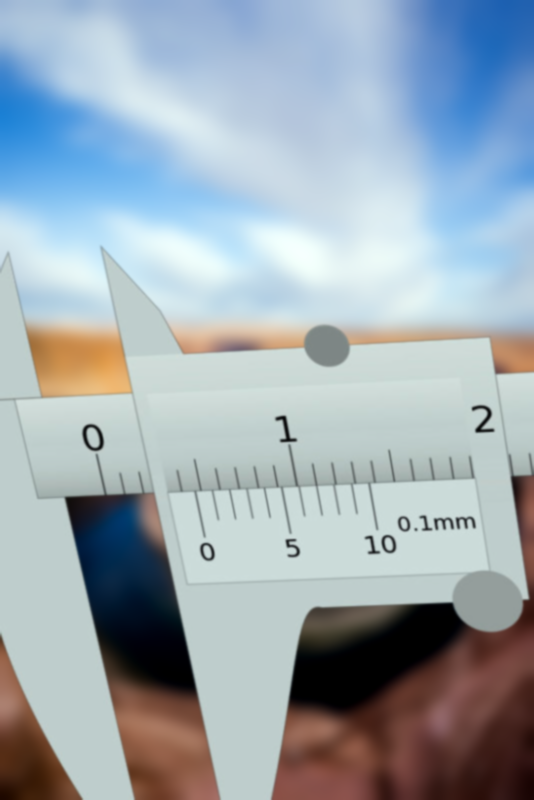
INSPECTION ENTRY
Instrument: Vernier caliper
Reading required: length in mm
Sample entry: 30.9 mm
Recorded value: 4.7 mm
